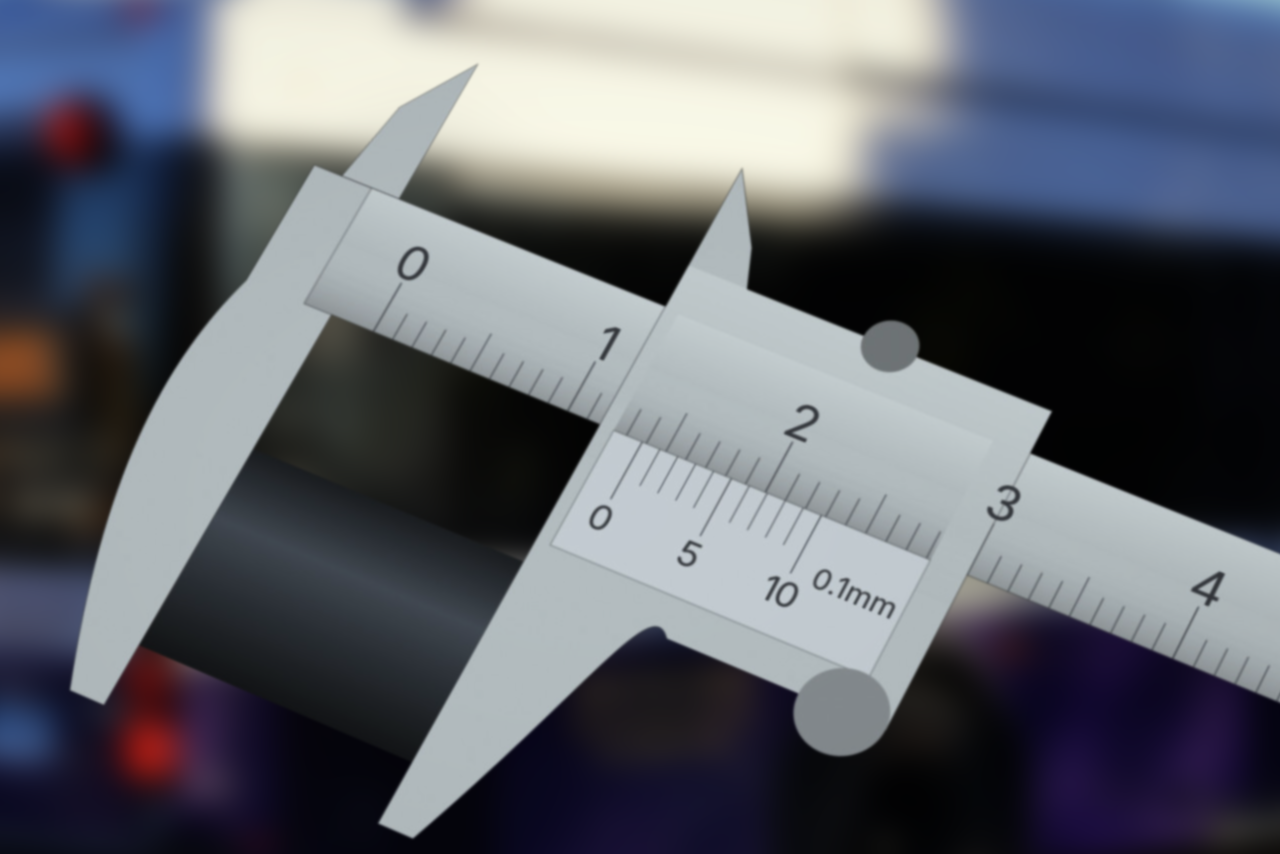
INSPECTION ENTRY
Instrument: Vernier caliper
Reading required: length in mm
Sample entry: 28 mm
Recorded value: 13.8 mm
